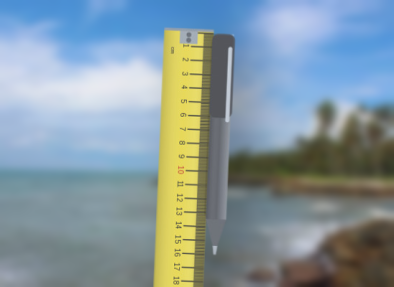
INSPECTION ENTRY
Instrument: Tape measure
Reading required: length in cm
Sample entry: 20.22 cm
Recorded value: 16 cm
